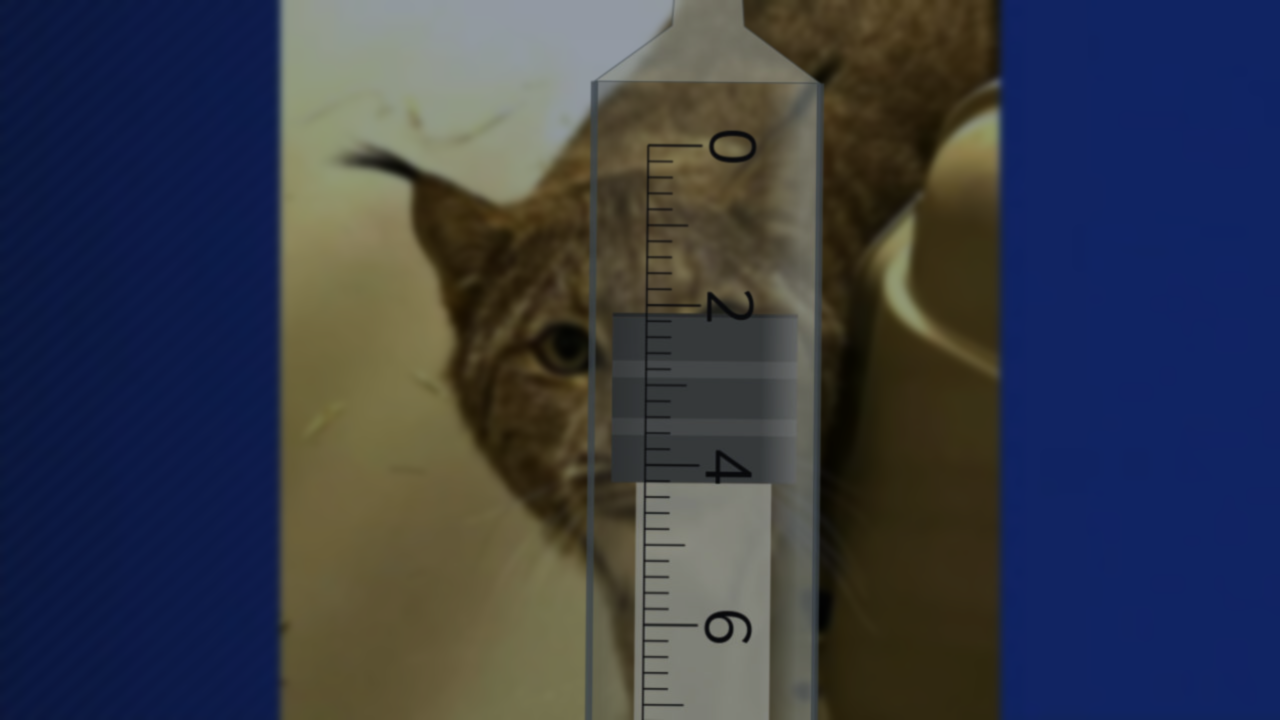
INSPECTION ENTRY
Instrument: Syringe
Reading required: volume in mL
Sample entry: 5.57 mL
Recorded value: 2.1 mL
